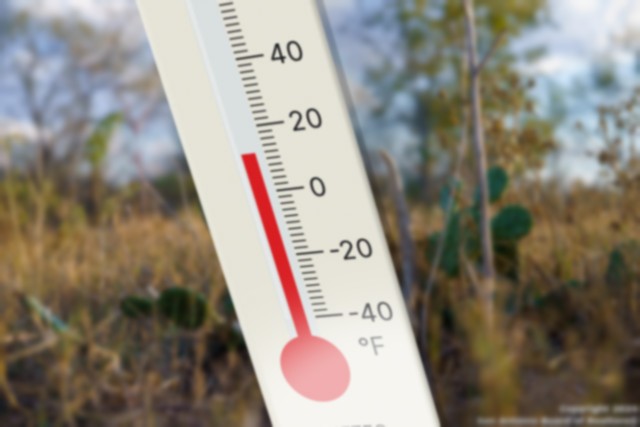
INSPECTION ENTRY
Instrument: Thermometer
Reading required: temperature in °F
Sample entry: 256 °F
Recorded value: 12 °F
